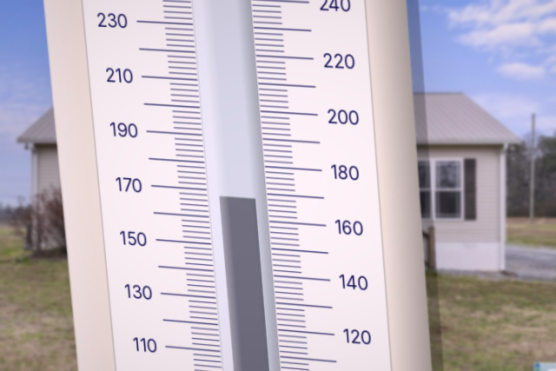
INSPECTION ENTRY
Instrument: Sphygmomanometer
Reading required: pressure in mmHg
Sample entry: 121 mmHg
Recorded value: 168 mmHg
